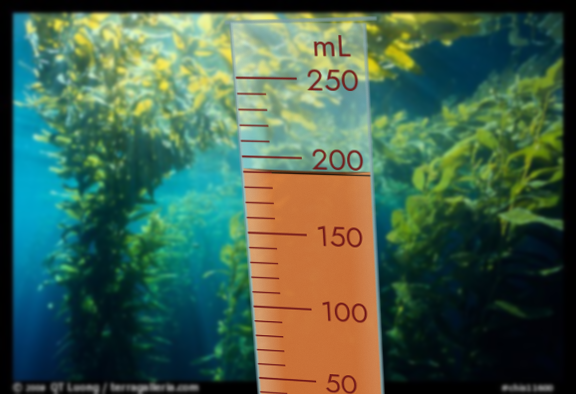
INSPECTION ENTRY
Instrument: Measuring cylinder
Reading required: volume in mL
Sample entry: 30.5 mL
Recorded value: 190 mL
